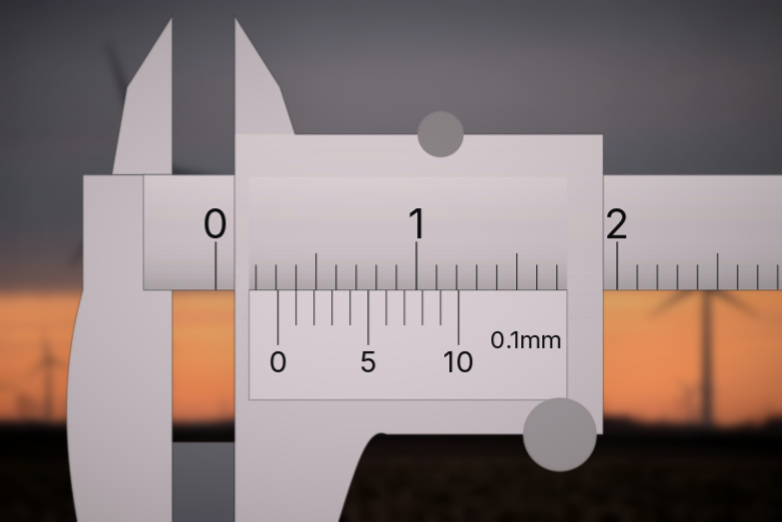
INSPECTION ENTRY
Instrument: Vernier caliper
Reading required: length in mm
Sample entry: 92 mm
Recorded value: 3.1 mm
